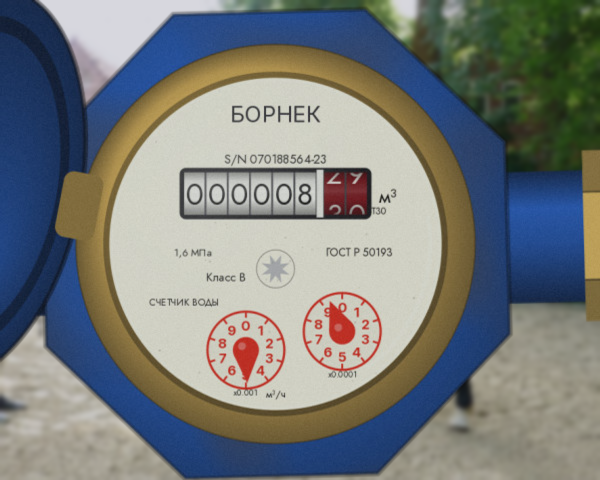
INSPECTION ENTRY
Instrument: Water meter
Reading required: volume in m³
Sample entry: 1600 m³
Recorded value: 8.2949 m³
